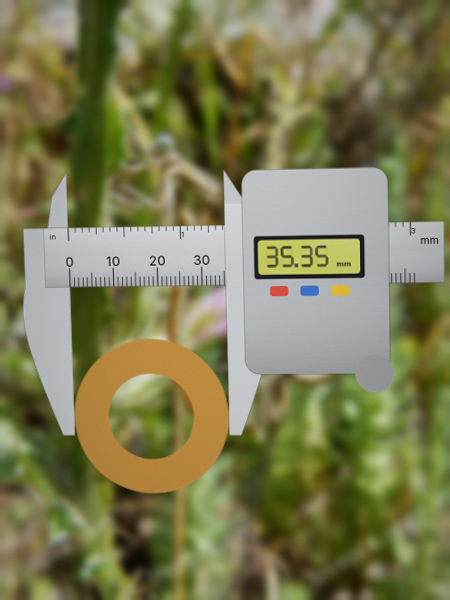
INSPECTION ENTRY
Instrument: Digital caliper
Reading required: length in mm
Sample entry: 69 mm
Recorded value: 35.35 mm
